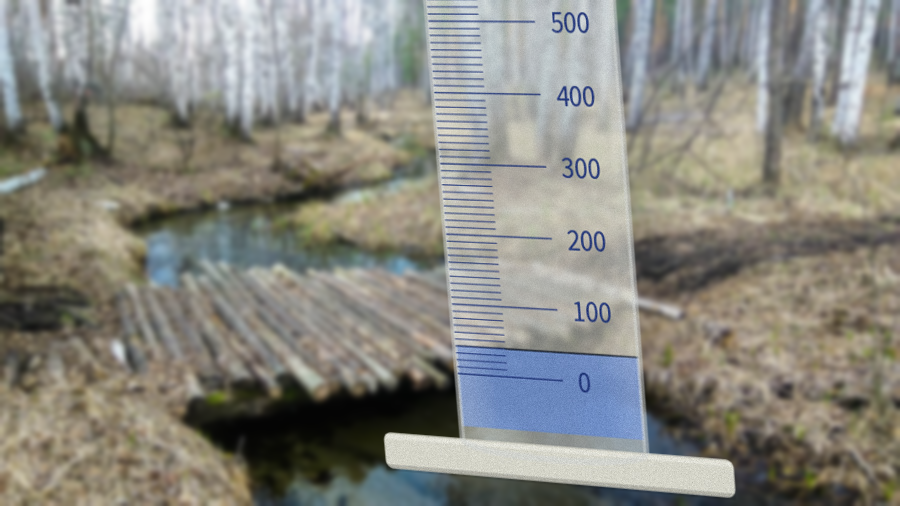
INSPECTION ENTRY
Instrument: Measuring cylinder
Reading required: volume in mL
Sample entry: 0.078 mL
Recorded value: 40 mL
